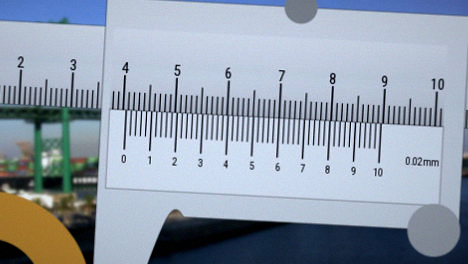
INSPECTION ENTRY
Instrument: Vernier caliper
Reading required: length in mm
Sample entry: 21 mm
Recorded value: 40.6 mm
